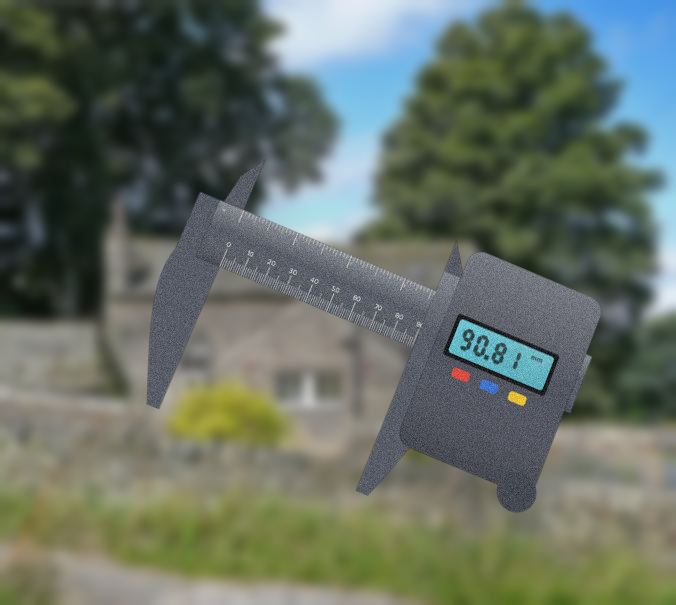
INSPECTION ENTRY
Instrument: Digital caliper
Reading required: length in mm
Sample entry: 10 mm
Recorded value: 90.81 mm
